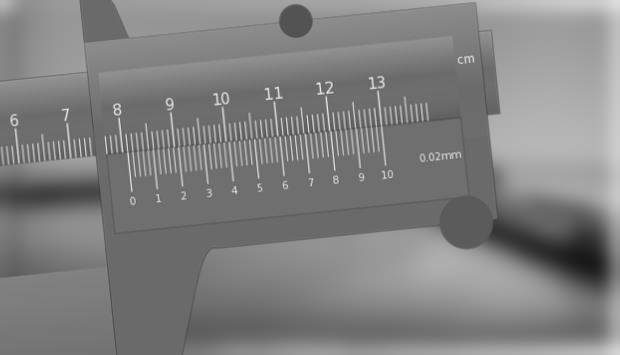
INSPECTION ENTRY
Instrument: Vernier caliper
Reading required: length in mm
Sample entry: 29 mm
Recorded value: 81.0 mm
